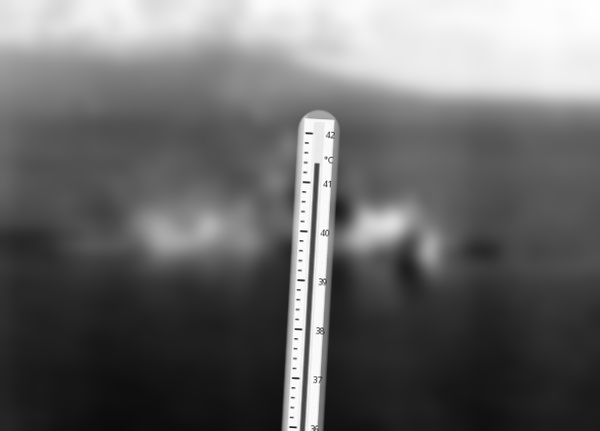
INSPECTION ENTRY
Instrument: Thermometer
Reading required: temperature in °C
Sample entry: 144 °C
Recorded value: 41.4 °C
